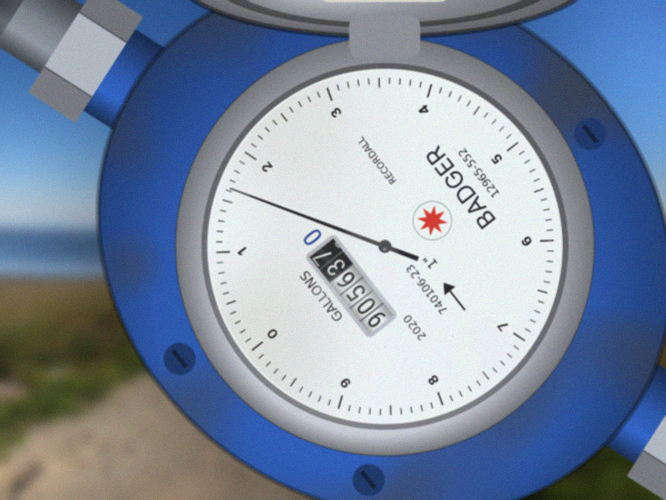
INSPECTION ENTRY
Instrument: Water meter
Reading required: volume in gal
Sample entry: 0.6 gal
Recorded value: 9056371.6 gal
